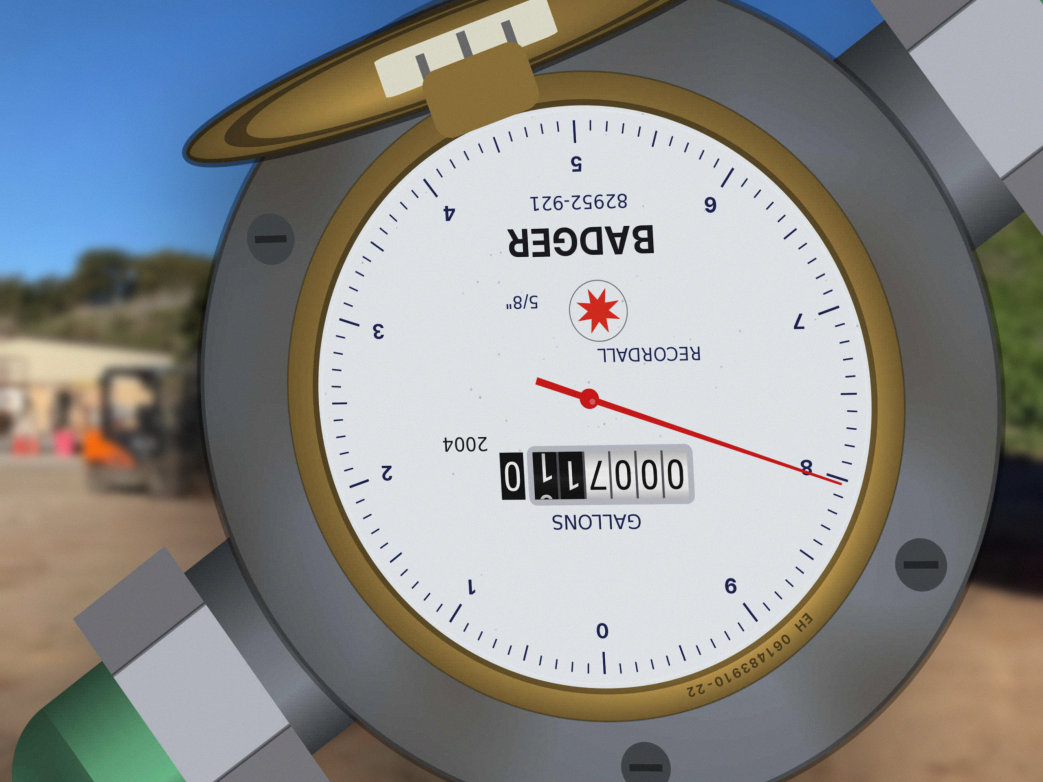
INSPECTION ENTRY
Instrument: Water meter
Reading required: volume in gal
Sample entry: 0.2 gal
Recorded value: 7108.0 gal
